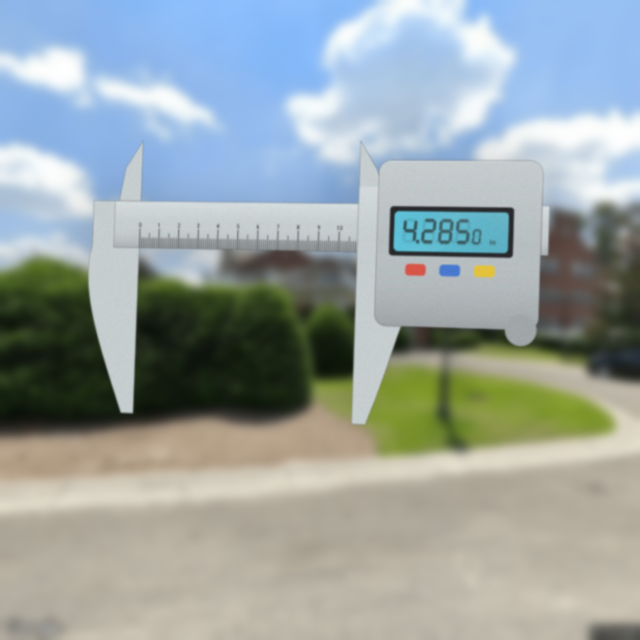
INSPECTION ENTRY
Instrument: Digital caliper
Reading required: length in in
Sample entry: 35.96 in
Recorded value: 4.2850 in
